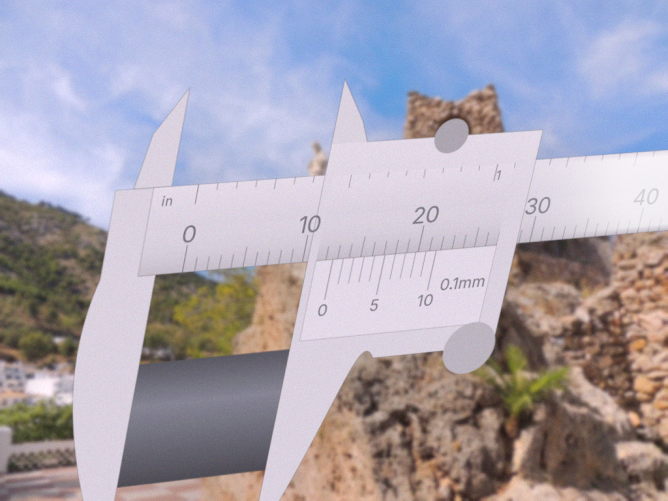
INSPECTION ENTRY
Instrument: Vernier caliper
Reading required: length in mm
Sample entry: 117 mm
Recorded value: 12.6 mm
